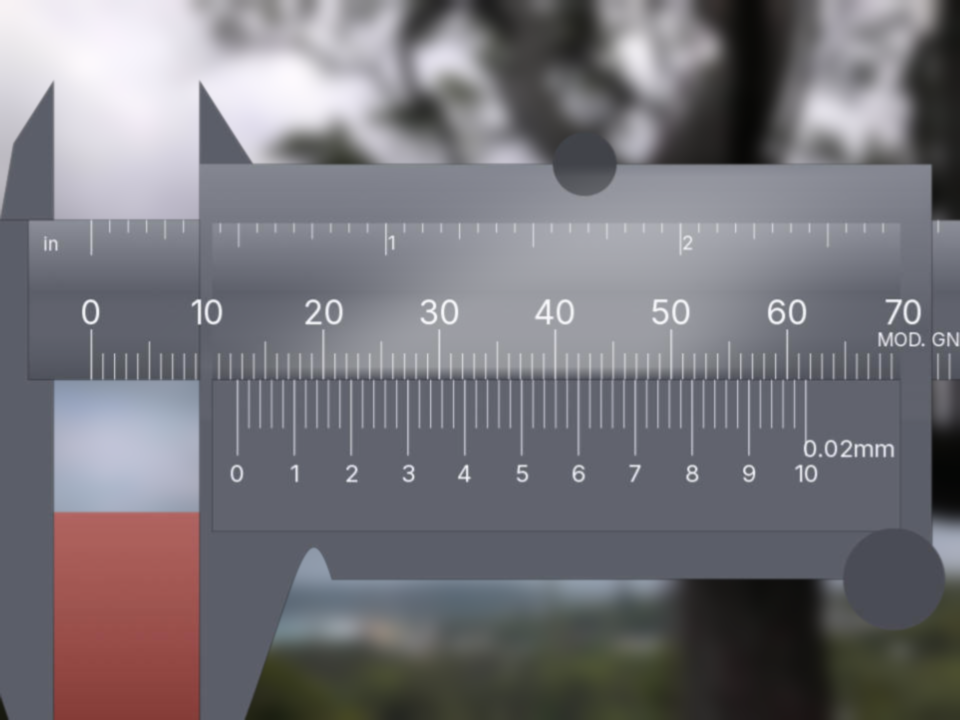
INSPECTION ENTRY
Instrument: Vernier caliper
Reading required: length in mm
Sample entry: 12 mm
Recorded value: 12.6 mm
